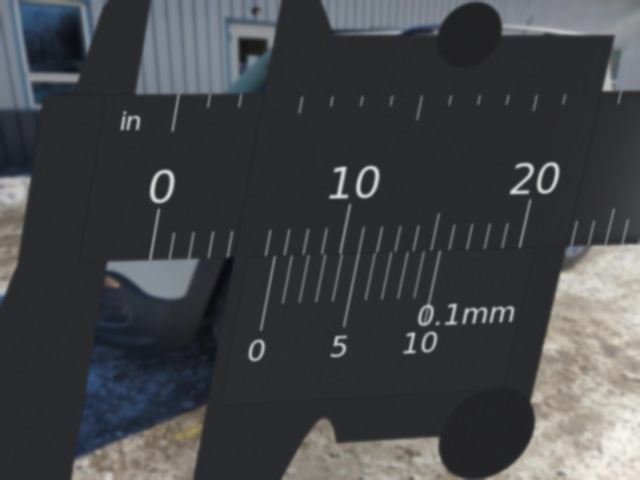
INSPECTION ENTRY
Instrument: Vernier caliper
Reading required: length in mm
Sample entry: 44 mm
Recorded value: 6.5 mm
